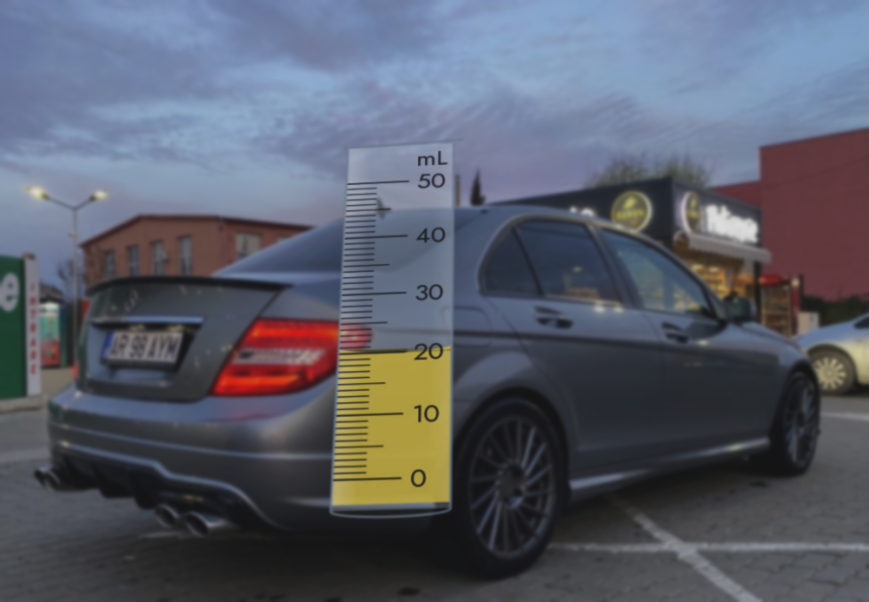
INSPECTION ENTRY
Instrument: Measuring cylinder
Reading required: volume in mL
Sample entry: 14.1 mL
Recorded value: 20 mL
